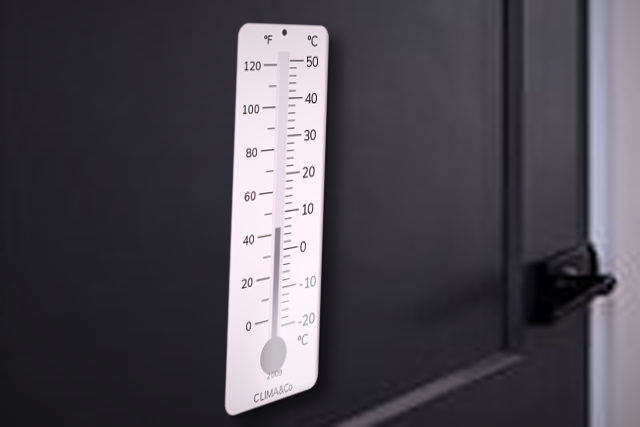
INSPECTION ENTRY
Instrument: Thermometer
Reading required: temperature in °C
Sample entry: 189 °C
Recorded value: 6 °C
